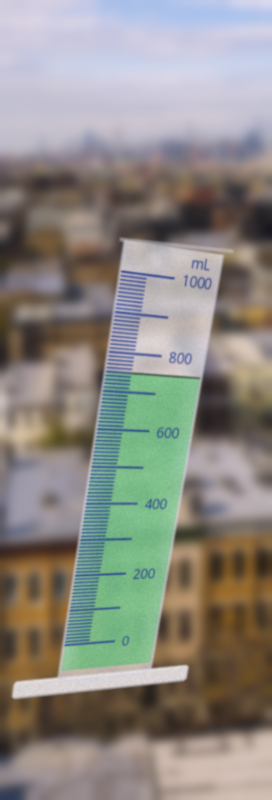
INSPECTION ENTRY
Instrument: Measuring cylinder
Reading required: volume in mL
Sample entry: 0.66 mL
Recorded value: 750 mL
